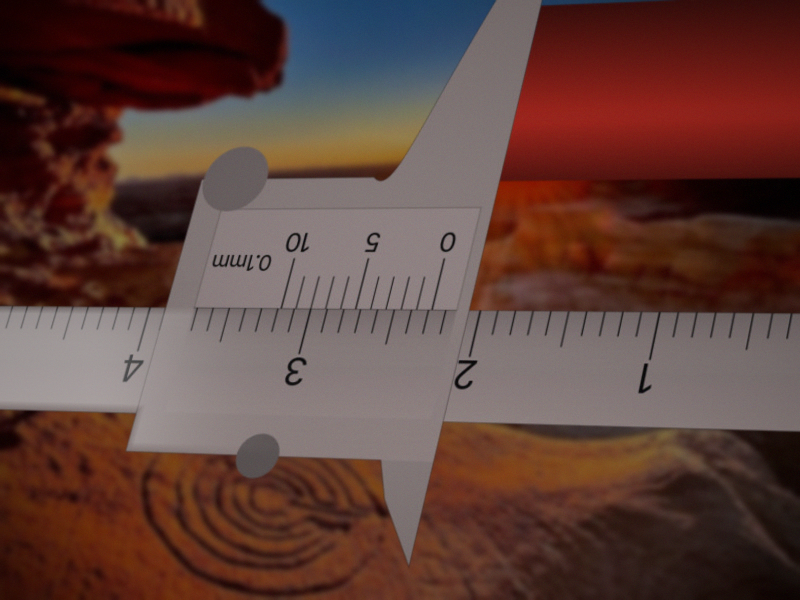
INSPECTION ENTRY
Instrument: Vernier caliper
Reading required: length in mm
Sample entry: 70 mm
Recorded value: 22.8 mm
